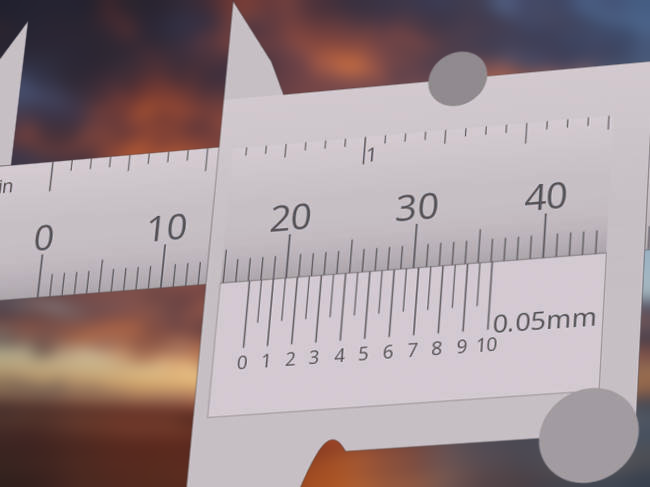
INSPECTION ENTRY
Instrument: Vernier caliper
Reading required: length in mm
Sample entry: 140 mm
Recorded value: 17.1 mm
